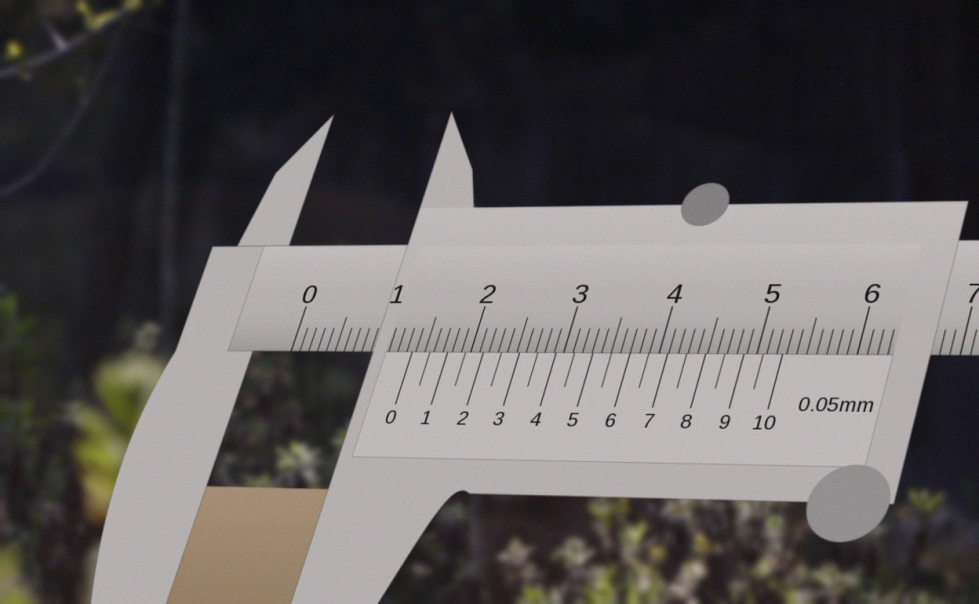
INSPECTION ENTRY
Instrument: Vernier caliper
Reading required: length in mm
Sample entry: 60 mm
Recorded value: 13.6 mm
